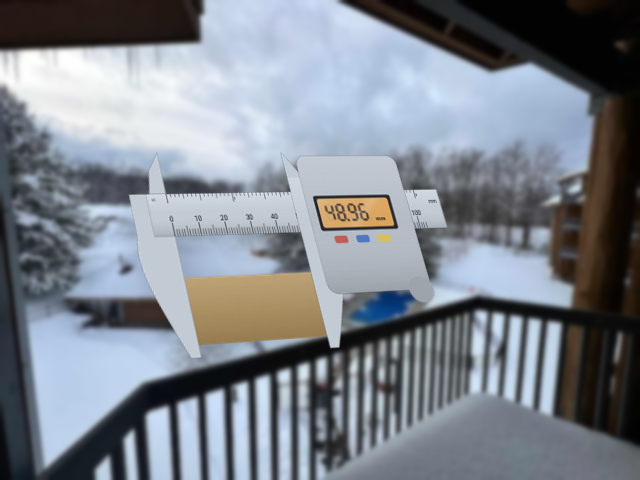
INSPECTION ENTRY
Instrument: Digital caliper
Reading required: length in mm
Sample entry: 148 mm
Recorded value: 48.96 mm
